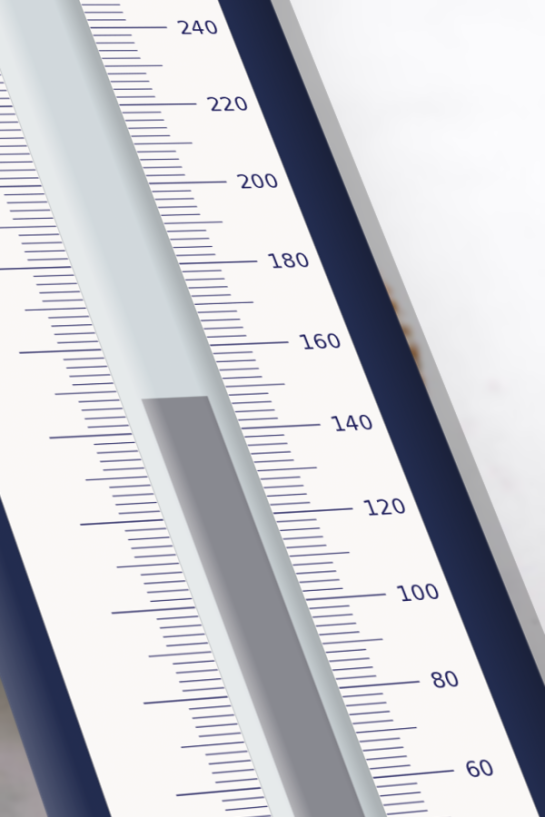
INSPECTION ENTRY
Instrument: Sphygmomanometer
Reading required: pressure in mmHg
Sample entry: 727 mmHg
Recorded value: 148 mmHg
